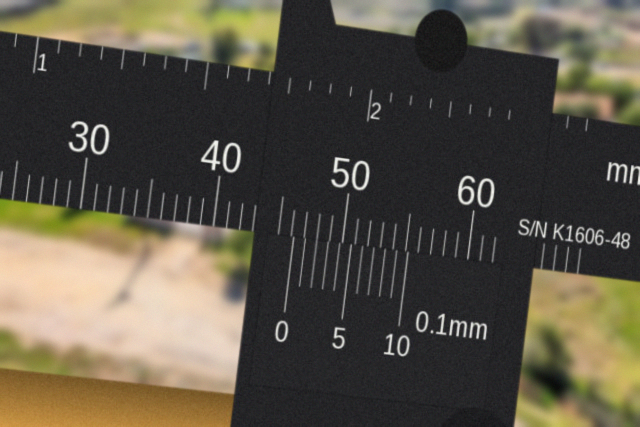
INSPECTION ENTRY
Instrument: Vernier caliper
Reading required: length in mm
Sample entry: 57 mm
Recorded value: 46.2 mm
